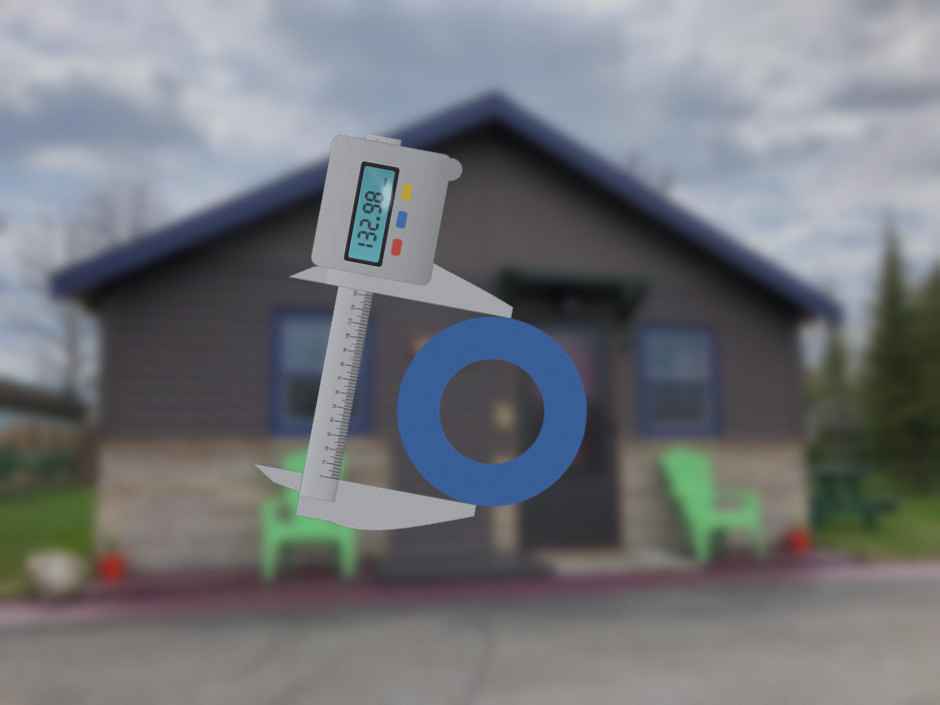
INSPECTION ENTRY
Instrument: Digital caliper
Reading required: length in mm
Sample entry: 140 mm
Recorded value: 132.98 mm
